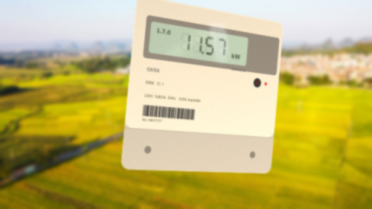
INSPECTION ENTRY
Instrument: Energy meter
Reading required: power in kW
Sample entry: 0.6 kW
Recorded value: 11.57 kW
